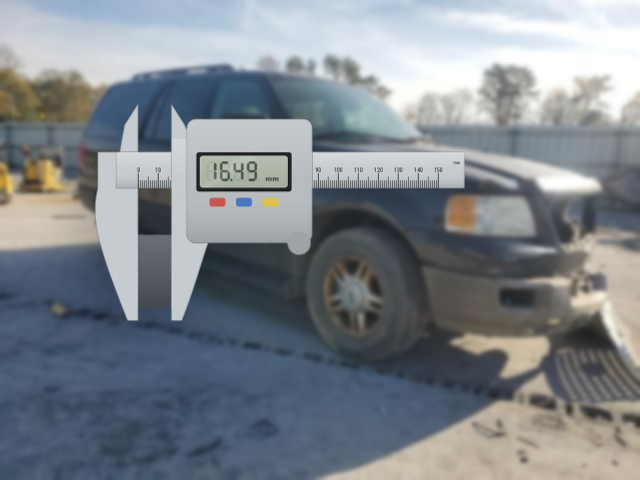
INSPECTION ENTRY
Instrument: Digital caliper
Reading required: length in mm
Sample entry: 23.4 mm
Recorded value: 16.49 mm
